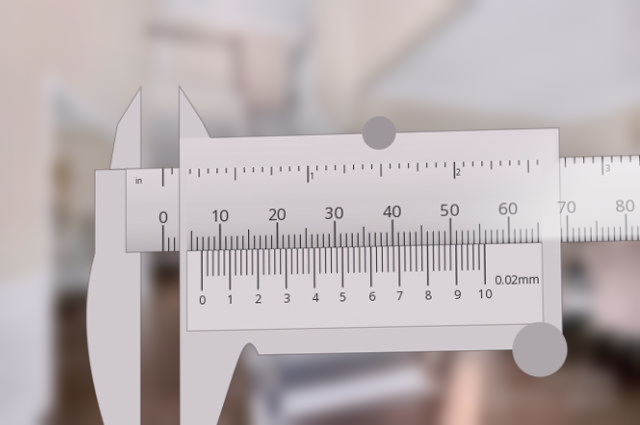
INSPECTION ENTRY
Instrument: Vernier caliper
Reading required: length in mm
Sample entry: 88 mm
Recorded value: 6.8 mm
